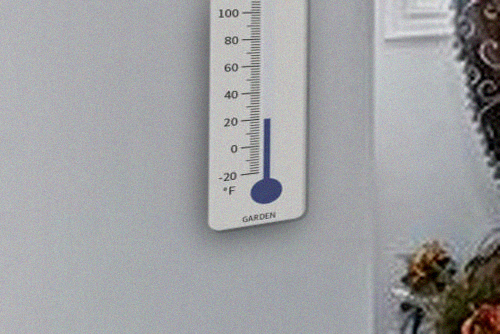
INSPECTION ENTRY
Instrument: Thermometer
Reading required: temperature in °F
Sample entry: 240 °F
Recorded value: 20 °F
